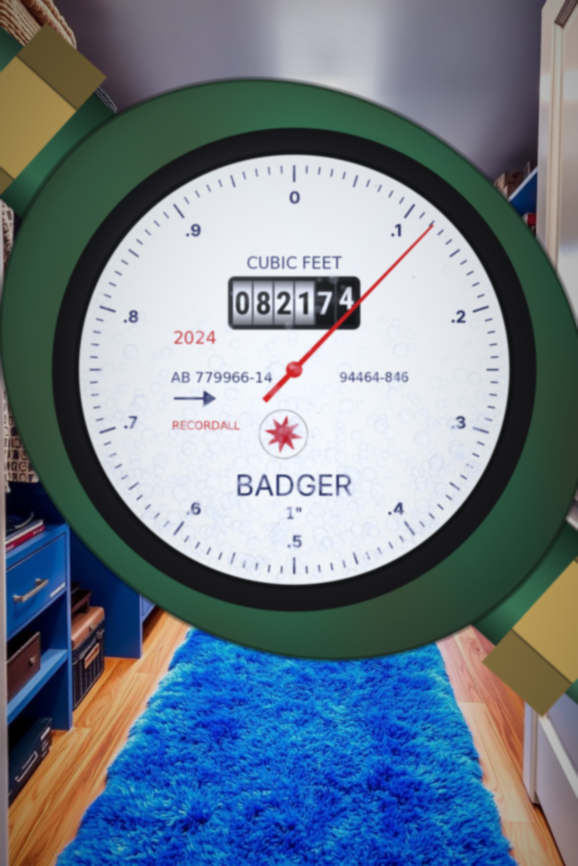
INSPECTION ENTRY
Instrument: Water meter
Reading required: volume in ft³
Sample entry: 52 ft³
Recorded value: 82174.12 ft³
